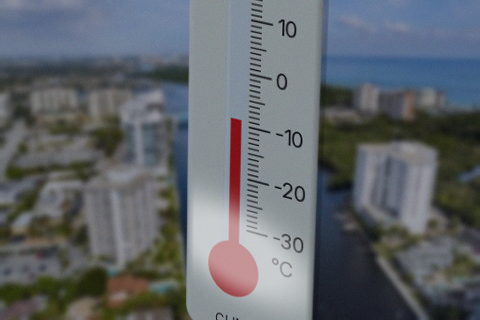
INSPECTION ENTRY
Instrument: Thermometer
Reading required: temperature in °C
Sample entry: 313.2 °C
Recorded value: -9 °C
